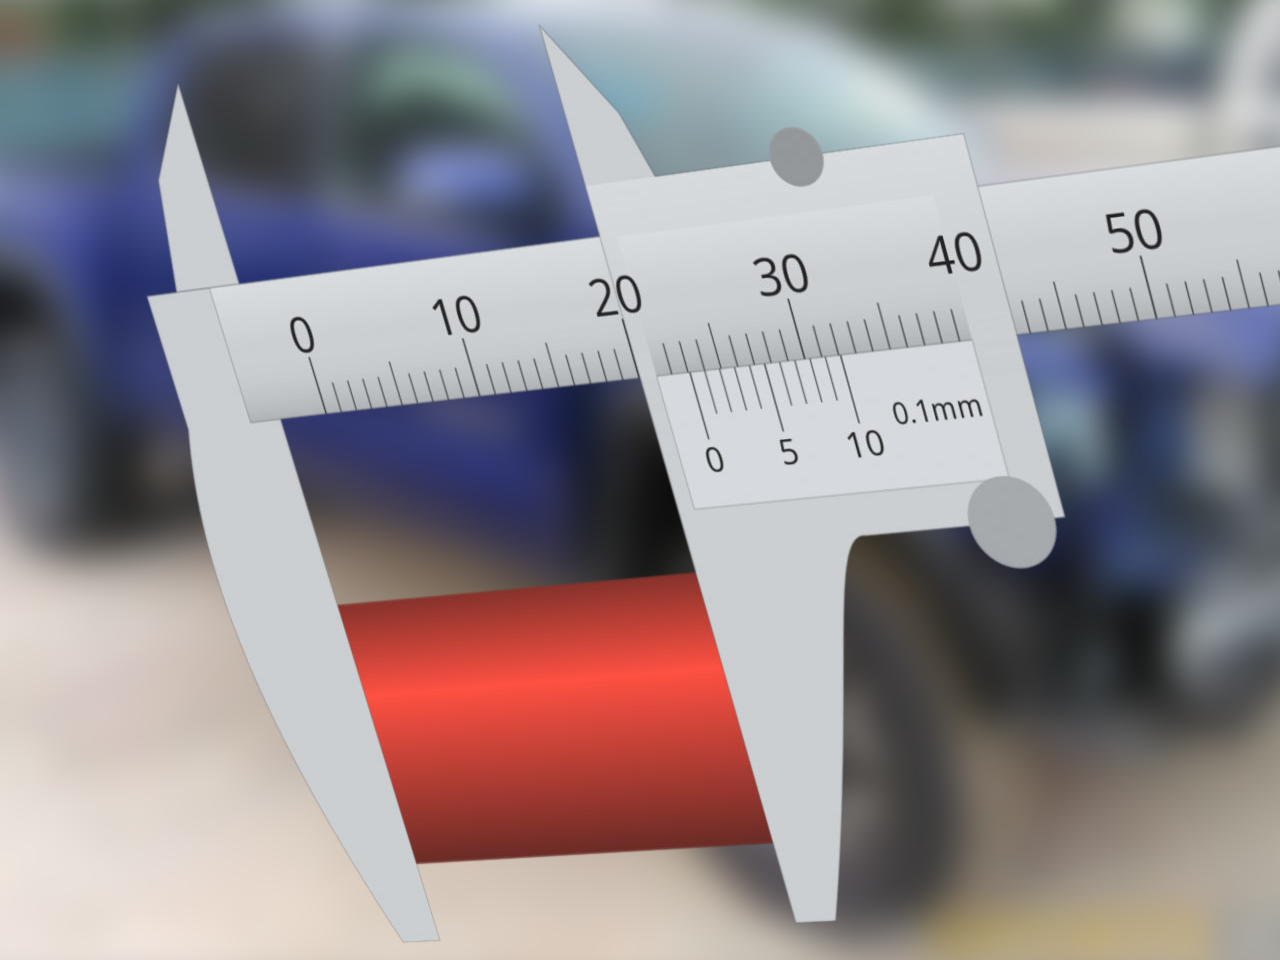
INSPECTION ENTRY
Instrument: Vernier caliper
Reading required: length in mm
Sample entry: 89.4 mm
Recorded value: 23.1 mm
